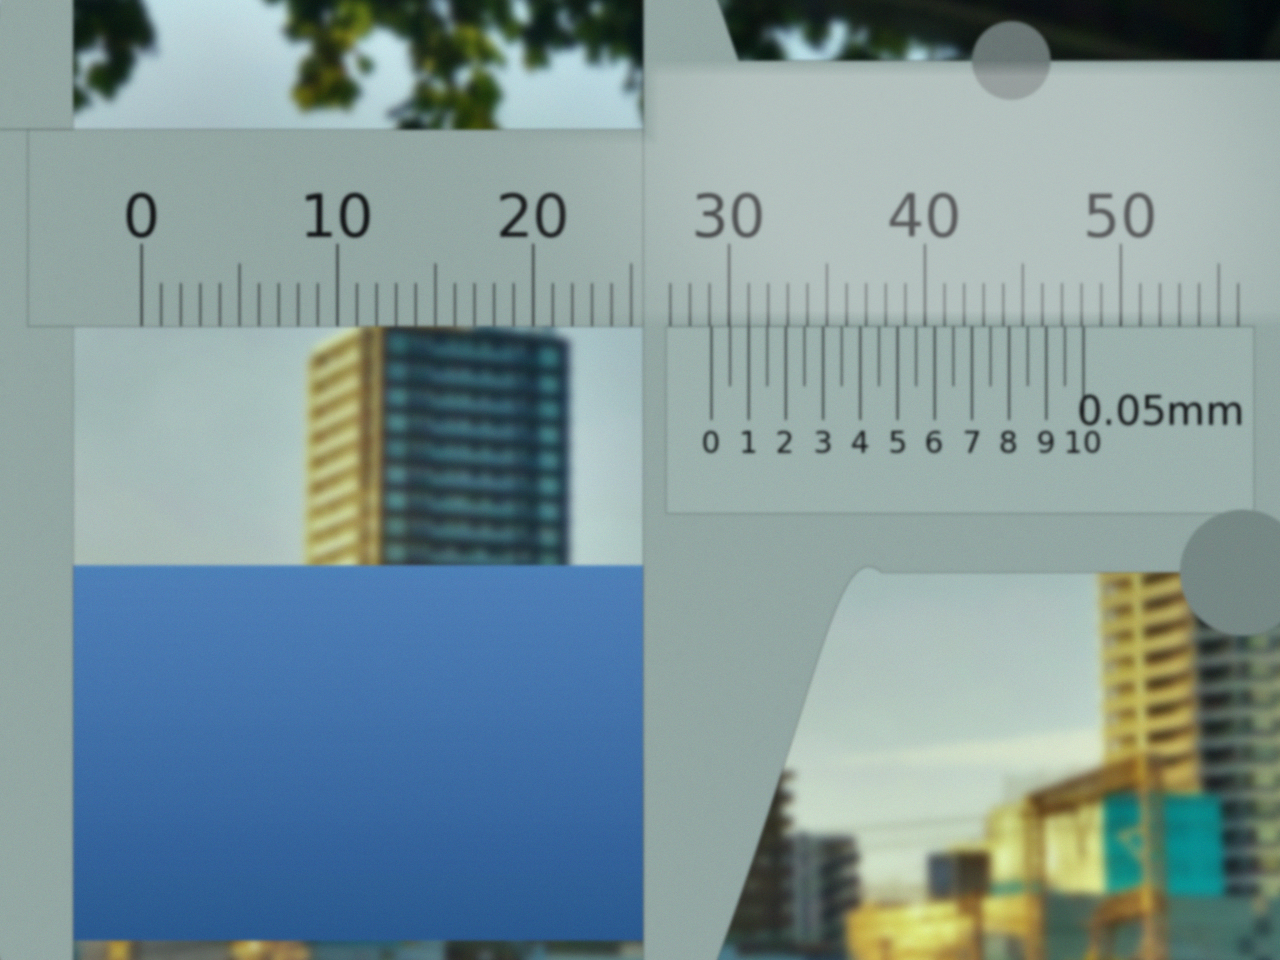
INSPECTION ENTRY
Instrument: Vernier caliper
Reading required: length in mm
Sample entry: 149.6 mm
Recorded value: 29.1 mm
